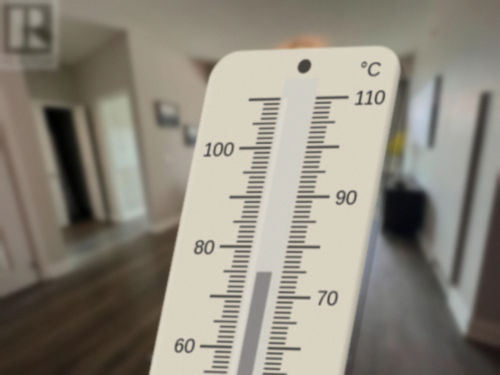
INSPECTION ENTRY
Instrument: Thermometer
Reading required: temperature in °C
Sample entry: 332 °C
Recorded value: 75 °C
